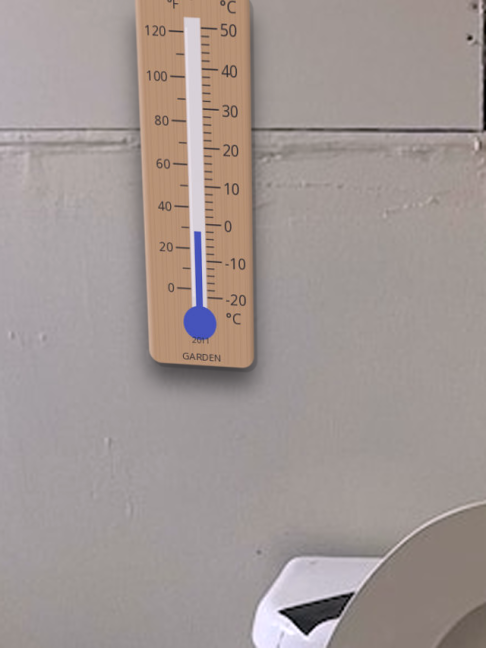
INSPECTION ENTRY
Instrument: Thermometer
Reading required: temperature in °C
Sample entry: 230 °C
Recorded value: -2 °C
